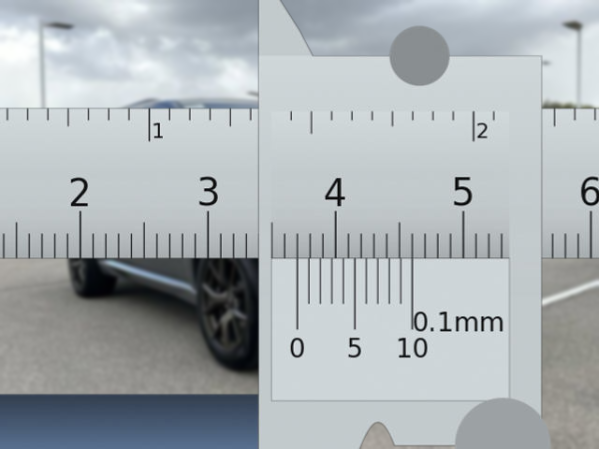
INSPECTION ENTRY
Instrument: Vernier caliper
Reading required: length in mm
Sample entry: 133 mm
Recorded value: 37.0 mm
